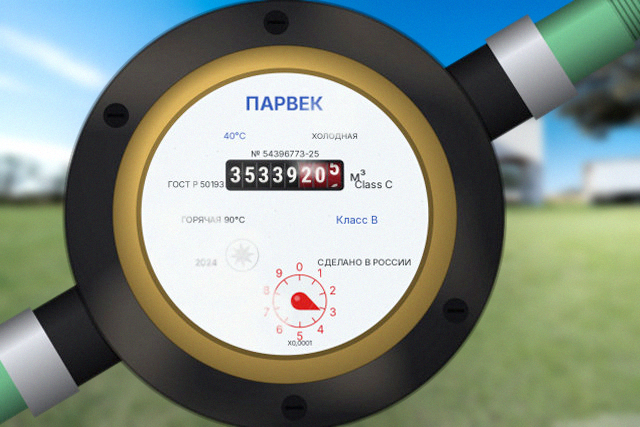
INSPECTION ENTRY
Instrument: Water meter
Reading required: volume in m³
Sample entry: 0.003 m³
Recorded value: 35339.2053 m³
